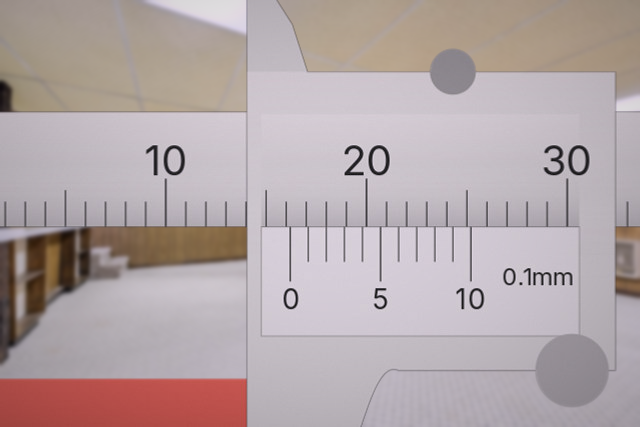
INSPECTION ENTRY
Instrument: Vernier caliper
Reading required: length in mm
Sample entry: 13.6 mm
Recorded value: 16.2 mm
